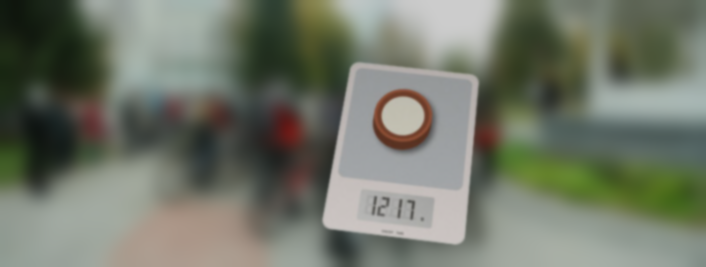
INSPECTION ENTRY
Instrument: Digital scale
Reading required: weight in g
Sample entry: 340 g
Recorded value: 1217 g
